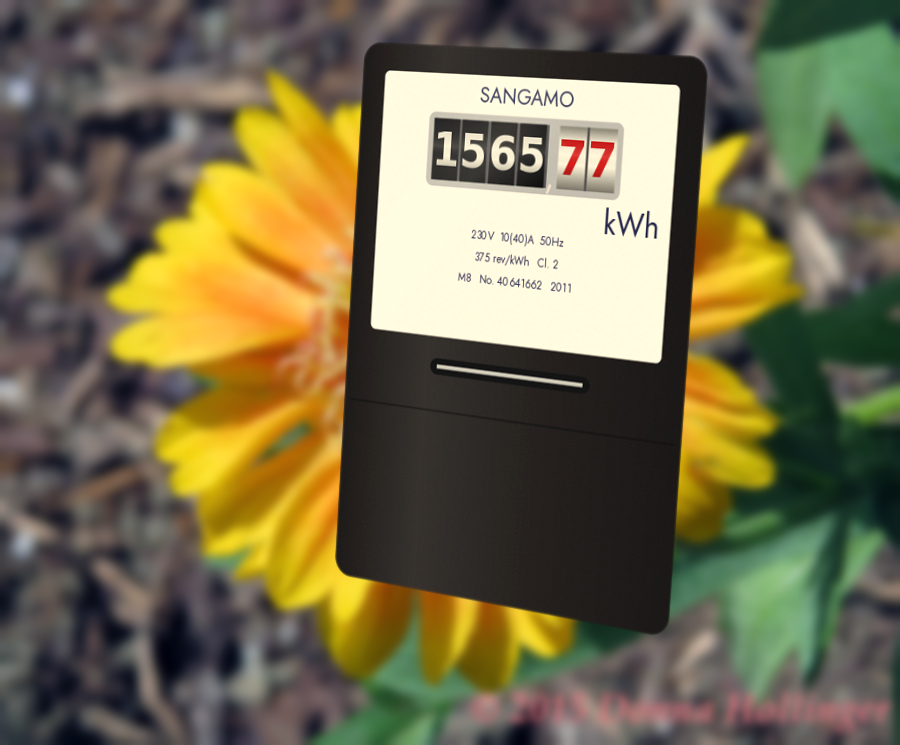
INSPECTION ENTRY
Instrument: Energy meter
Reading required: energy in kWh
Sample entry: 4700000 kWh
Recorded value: 1565.77 kWh
